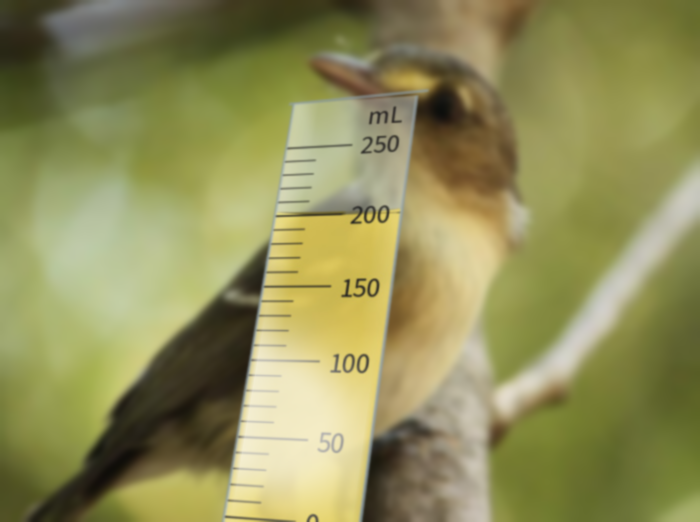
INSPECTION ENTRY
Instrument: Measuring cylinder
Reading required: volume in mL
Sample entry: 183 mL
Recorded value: 200 mL
